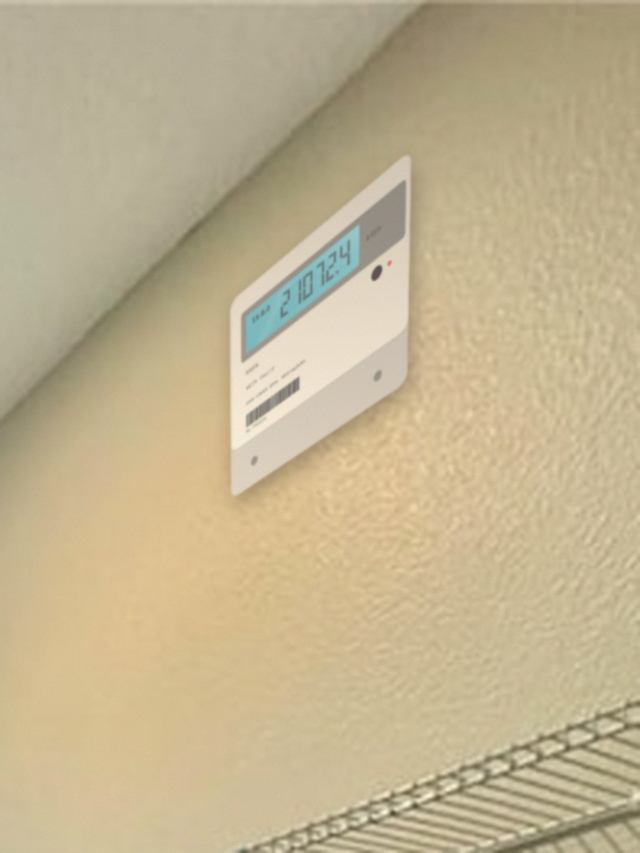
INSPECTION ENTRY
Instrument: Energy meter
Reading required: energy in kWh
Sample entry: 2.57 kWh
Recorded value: 21072.4 kWh
